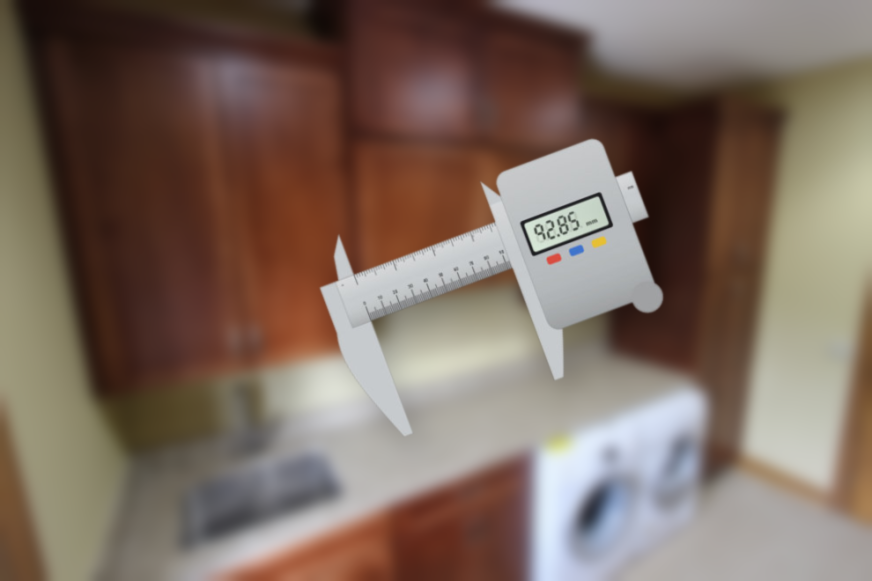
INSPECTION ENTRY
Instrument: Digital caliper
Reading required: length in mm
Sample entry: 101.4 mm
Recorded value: 92.85 mm
